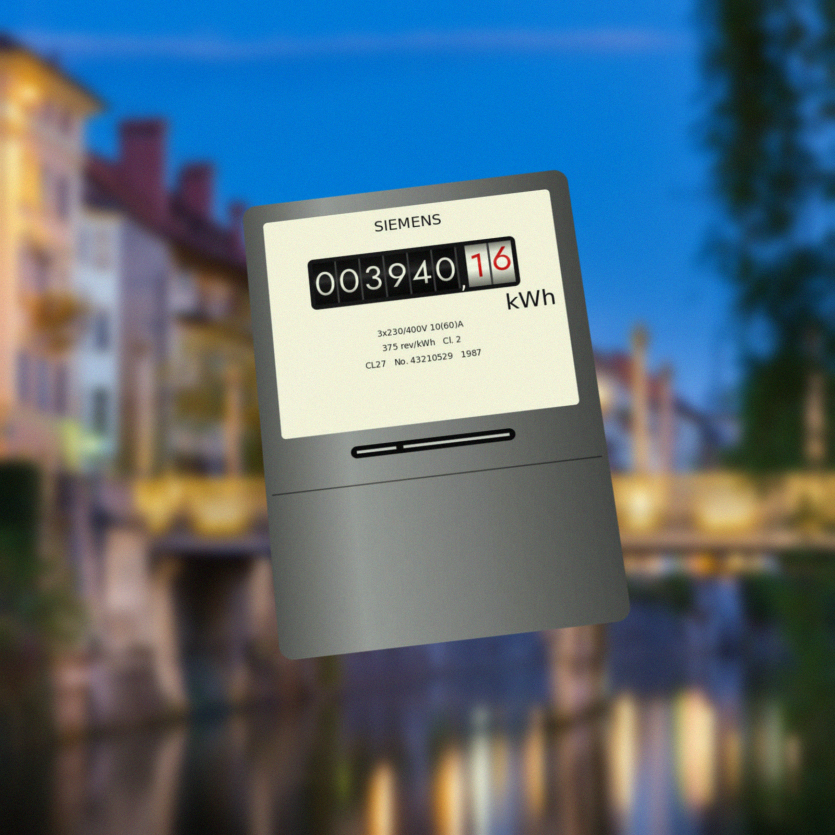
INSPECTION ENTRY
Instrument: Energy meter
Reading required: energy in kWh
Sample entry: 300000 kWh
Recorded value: 3940.16 kWh
